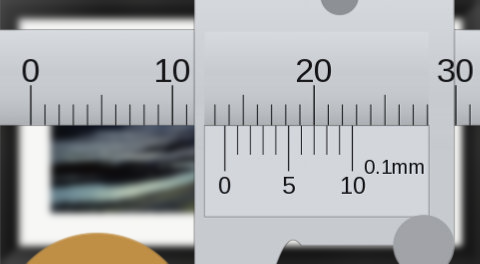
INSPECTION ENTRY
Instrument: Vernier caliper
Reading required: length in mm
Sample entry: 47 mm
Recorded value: 13.7 mm
